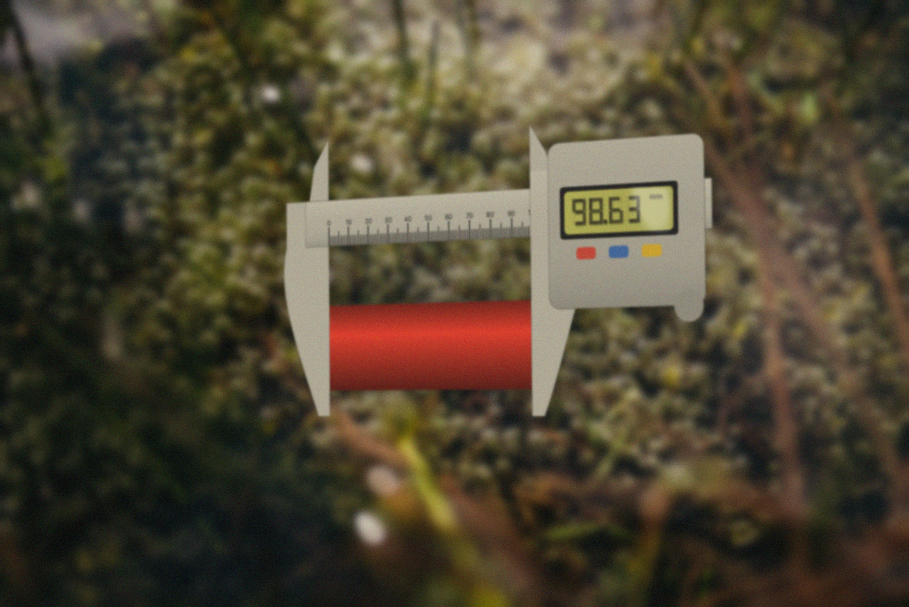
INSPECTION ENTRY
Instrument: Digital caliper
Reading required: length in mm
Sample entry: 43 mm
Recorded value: 98.63 mm
